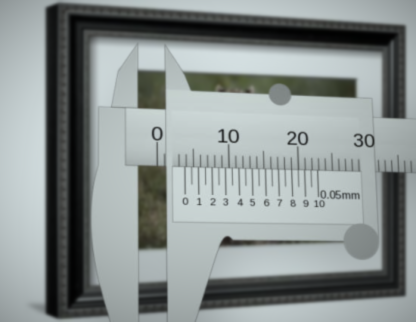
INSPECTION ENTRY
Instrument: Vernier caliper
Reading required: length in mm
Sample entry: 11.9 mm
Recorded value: 3.8 mm
